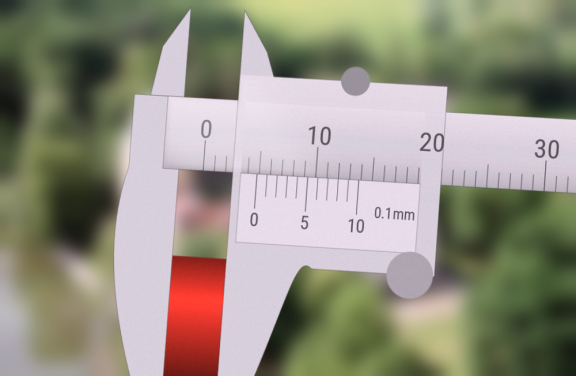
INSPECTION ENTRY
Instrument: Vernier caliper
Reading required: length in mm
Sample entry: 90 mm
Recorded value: 4.8 mm
